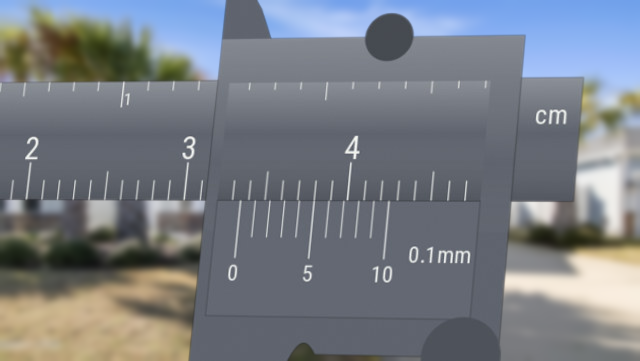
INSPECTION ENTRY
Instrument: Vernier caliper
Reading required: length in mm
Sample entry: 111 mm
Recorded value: 33.5 mm
